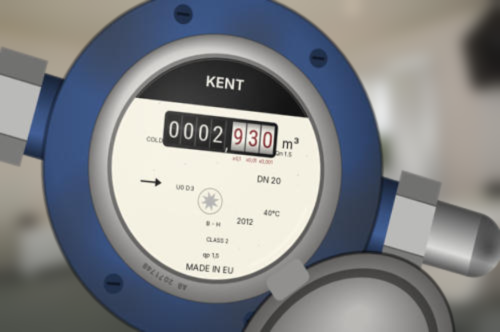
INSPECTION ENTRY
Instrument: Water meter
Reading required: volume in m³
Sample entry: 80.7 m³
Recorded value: 2.930 m³
